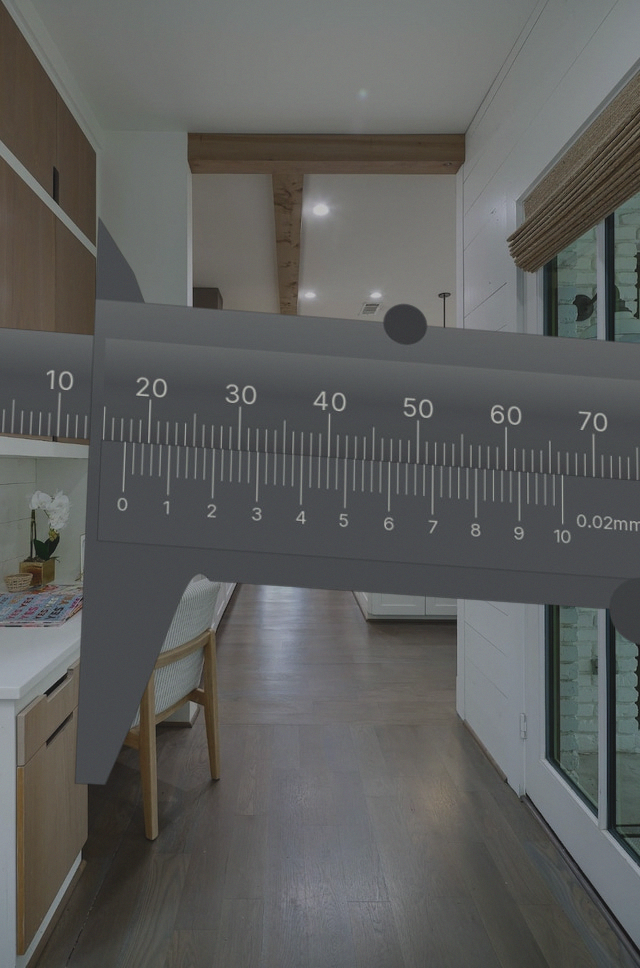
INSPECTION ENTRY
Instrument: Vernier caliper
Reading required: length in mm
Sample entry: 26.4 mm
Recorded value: 17.4 mm
